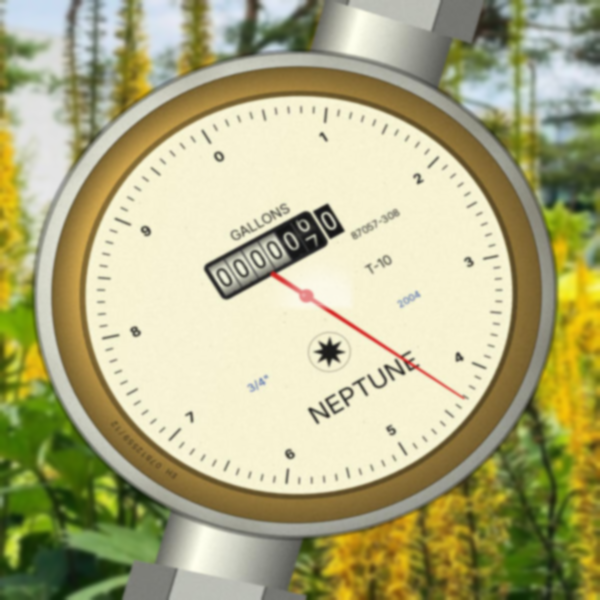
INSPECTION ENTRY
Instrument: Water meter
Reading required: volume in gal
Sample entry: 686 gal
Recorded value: 64.3 gal
